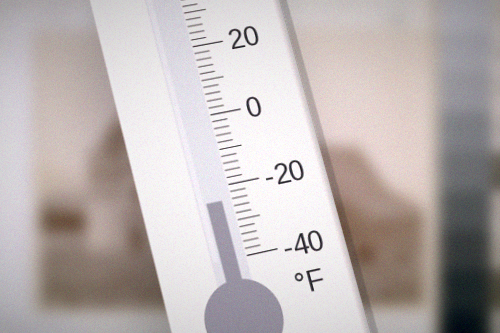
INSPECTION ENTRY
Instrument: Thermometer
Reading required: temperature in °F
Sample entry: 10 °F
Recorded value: -24 °F
